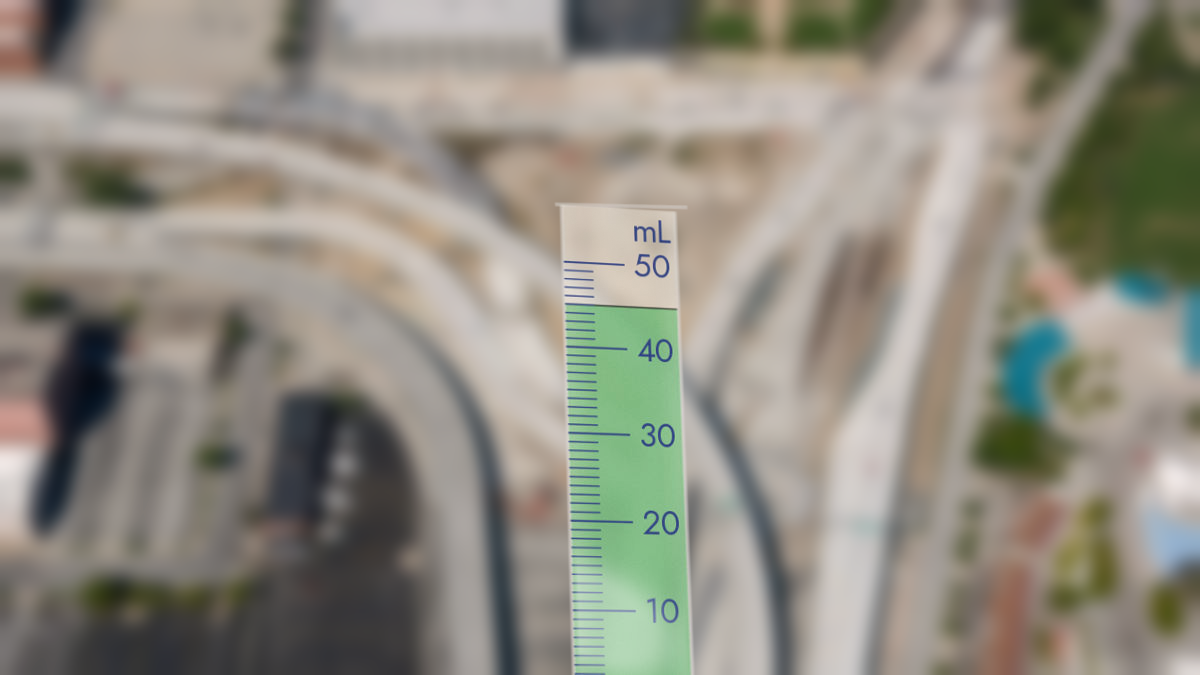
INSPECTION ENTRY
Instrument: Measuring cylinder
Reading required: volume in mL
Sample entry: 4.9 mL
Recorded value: 45 mL
